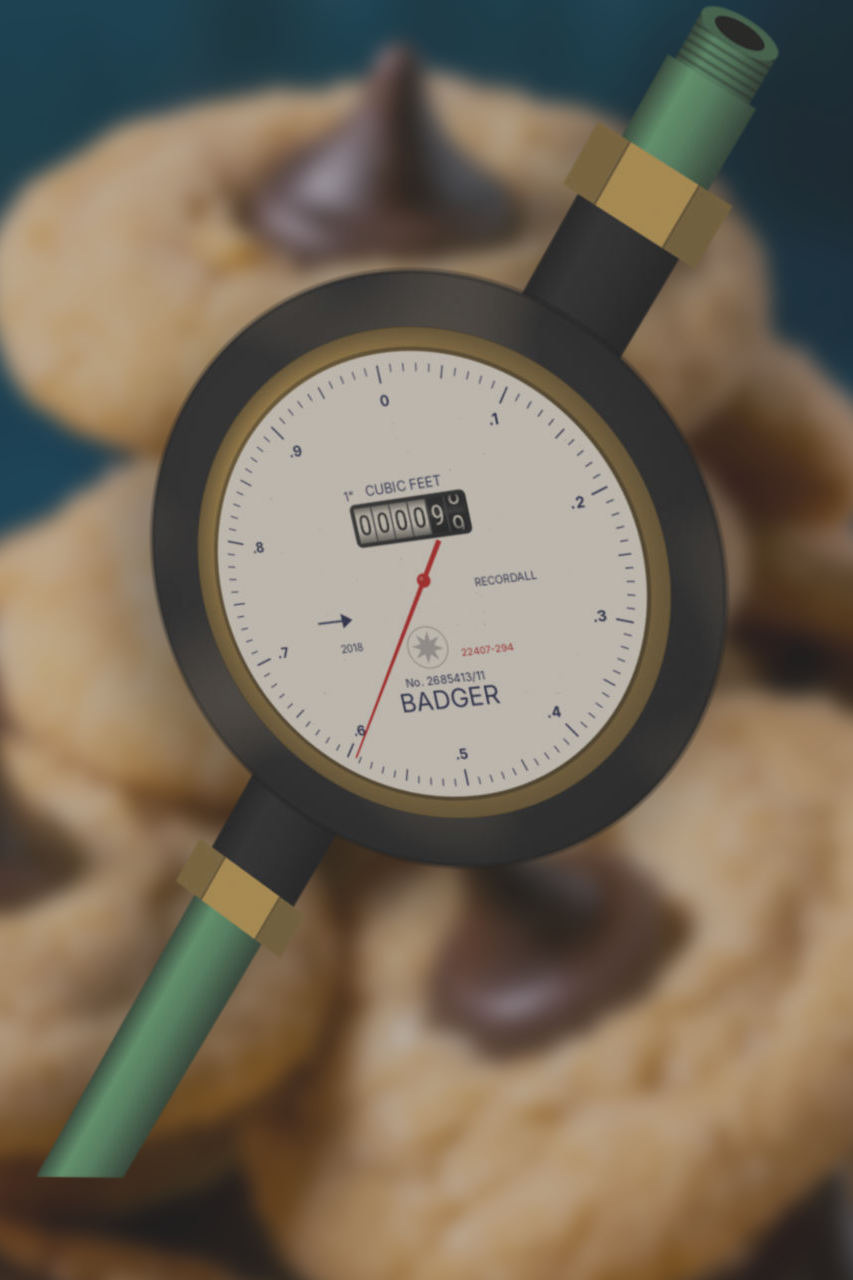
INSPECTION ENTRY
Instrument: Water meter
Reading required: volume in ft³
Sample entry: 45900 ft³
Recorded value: 98.59 ft³
